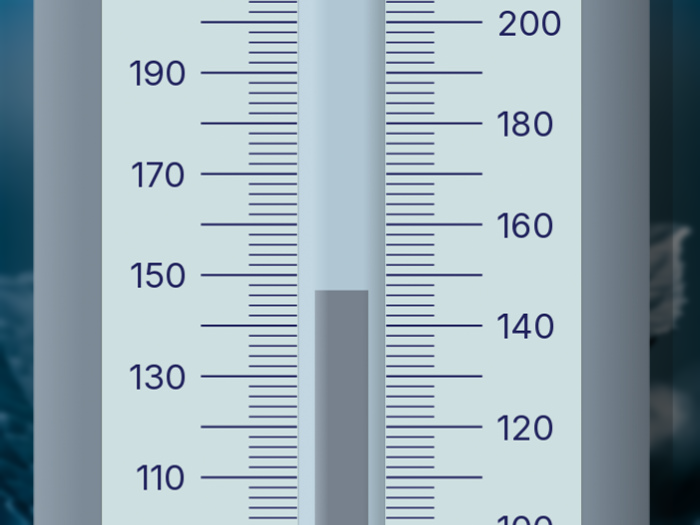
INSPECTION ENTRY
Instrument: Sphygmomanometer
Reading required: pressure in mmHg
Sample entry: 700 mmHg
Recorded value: 147 mmHg
